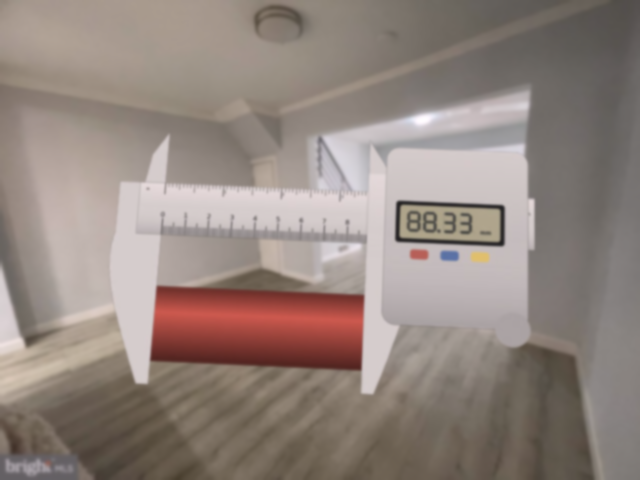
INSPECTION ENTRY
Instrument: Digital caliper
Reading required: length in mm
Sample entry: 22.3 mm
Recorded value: 88.33 mm
